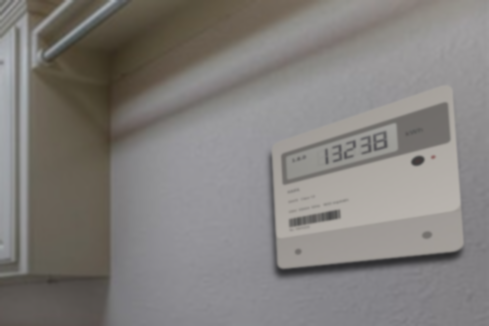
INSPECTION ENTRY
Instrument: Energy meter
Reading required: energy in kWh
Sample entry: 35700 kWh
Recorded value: 13238 kWh
